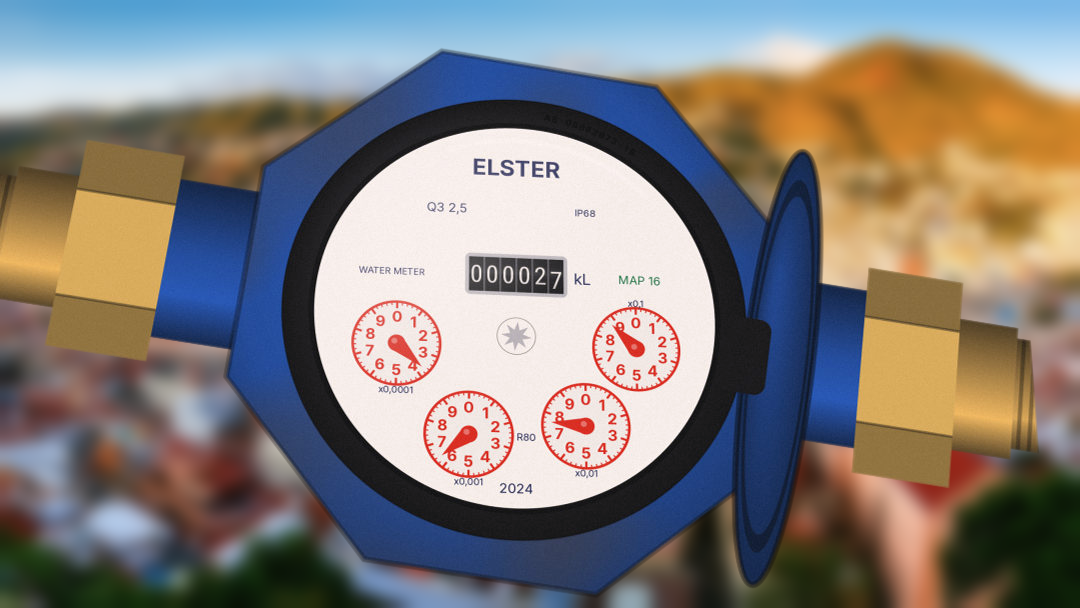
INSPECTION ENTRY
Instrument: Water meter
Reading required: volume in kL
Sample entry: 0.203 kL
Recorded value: 26.8763 kL
